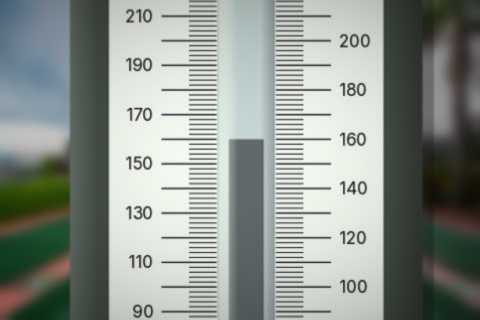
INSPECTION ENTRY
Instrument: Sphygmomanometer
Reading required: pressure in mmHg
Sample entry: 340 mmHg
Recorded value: 160 mmHg
